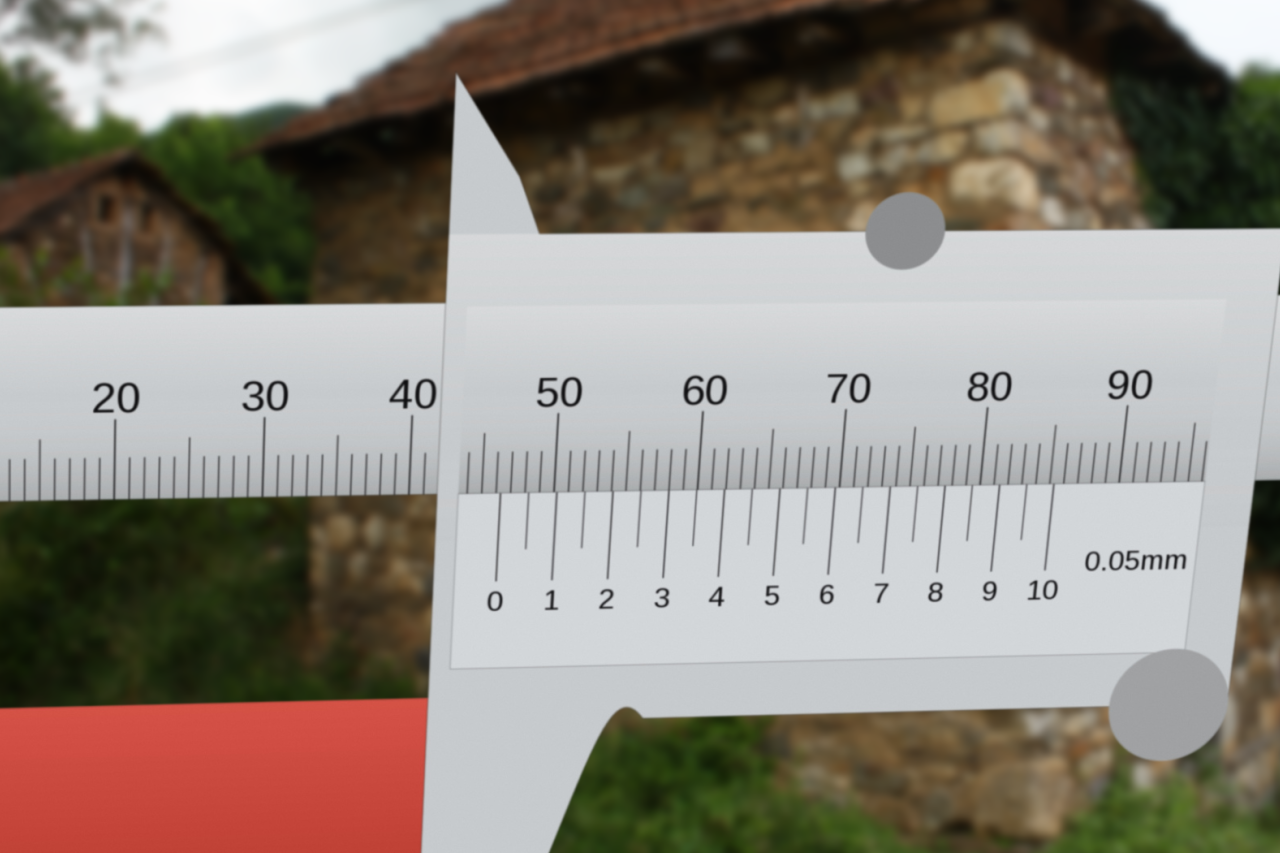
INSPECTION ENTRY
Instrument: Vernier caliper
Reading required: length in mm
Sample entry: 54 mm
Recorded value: 46.3 mm
